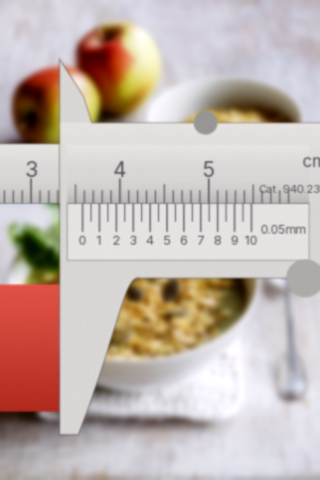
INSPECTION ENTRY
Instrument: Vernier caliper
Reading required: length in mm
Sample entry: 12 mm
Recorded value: 35.8 mm
